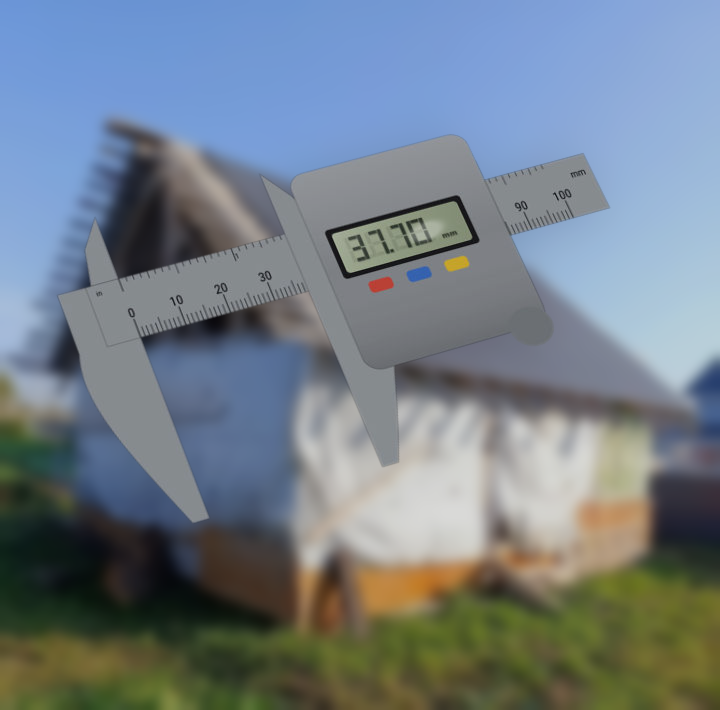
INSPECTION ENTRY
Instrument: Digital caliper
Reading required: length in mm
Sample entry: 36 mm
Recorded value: 37.70 mm
